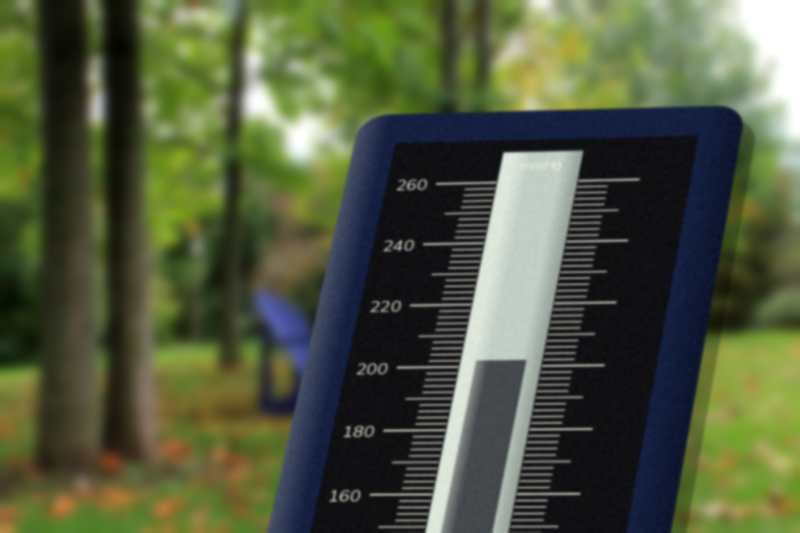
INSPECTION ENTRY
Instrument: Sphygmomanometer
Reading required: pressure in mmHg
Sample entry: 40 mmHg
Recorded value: 202 mmHg
